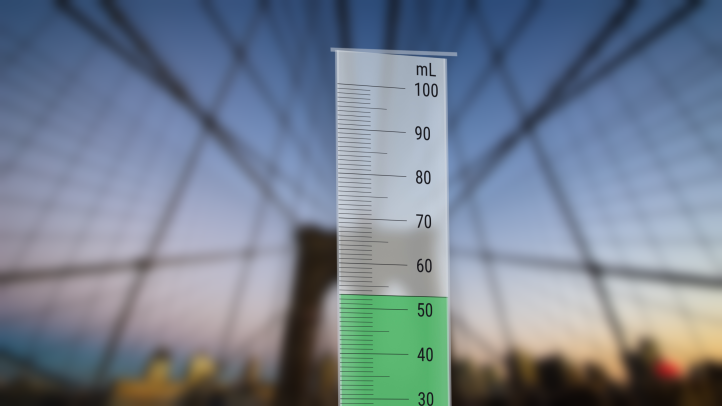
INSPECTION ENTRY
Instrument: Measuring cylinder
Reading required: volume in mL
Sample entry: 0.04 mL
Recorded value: 53 mL
